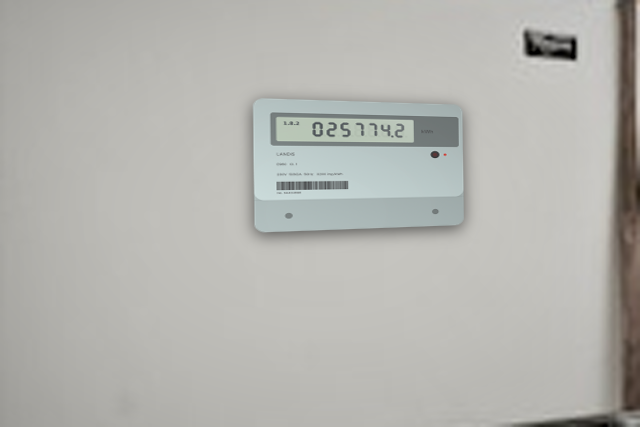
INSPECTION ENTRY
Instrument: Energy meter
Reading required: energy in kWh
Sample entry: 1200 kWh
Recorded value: 25774.2 kWh
